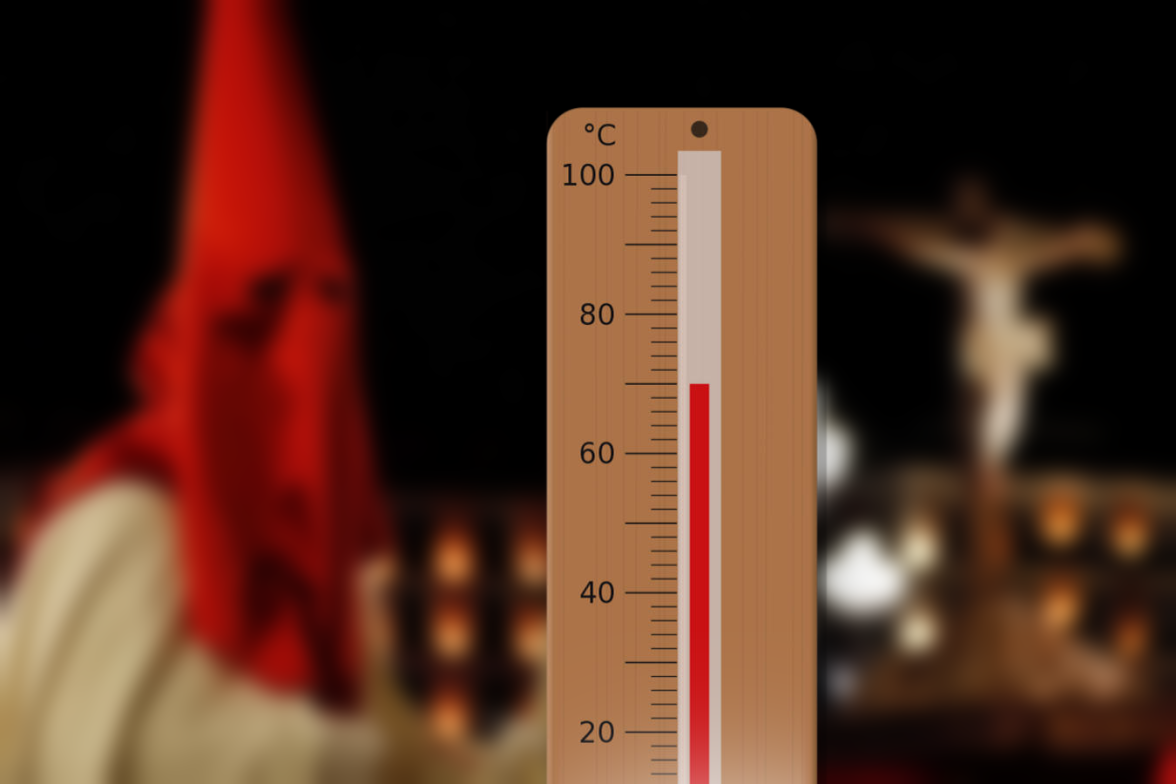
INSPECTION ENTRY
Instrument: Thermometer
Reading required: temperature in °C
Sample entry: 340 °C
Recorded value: 70 °C
